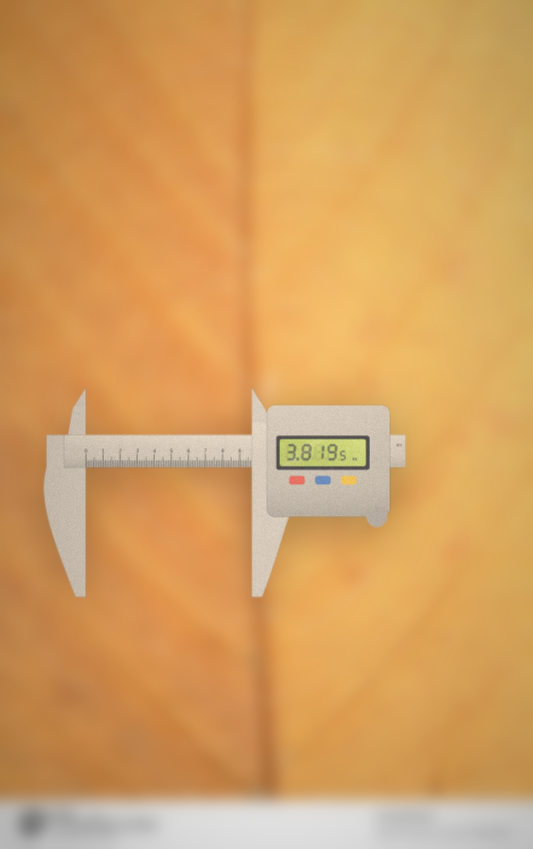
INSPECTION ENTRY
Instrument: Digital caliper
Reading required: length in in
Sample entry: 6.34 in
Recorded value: 3.8195 in
